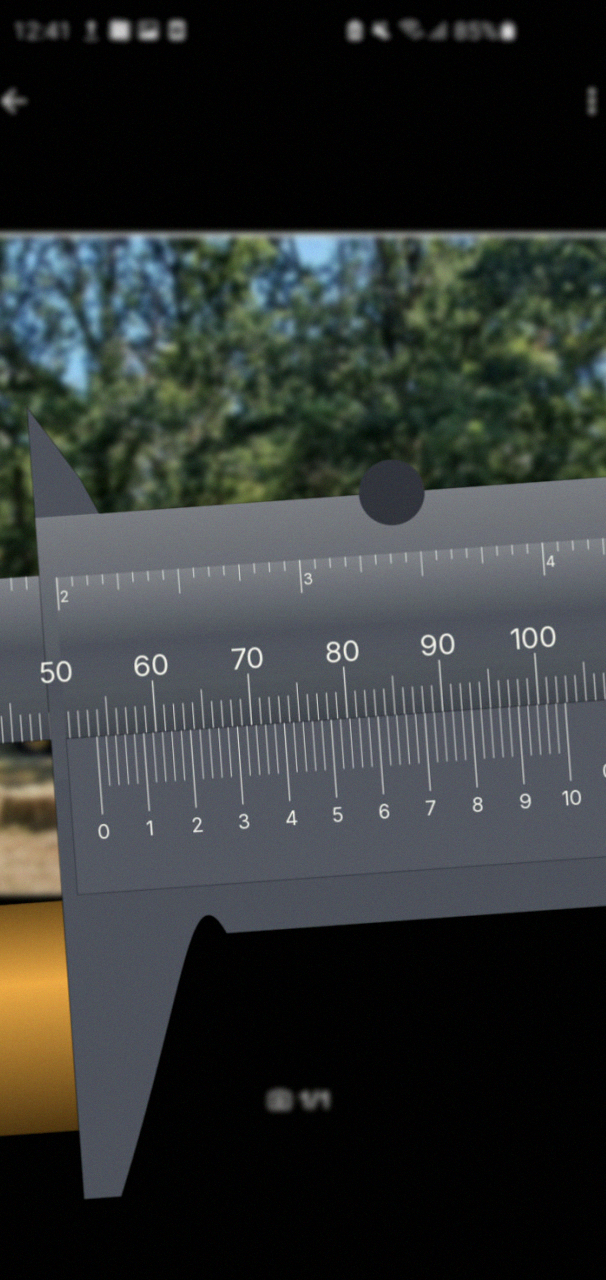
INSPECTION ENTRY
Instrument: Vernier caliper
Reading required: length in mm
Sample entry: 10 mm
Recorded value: 53.8 mm
